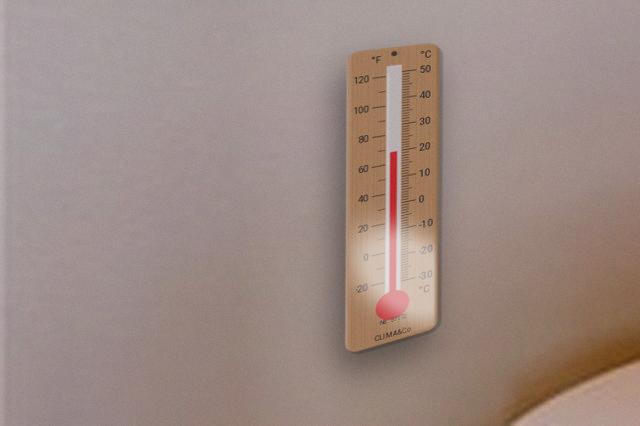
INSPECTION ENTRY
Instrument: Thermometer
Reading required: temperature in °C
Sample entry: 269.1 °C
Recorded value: 20 °C
